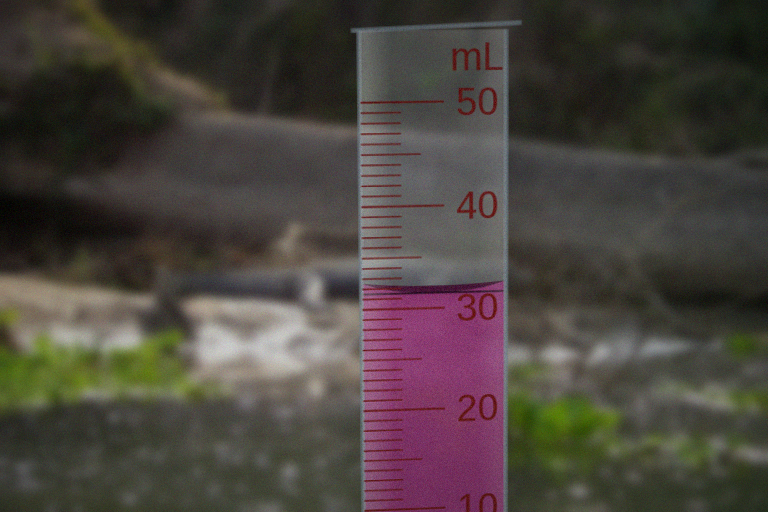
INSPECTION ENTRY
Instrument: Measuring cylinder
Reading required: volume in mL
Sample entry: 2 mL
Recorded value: 31.5 mL
